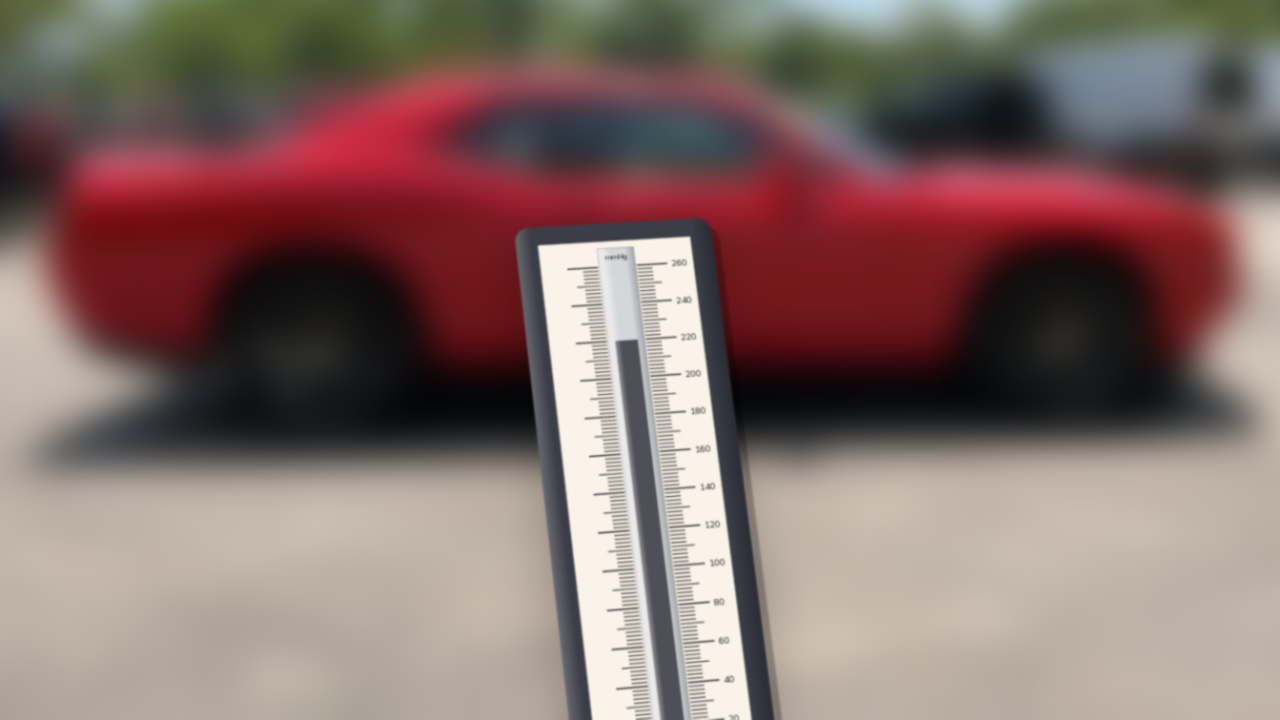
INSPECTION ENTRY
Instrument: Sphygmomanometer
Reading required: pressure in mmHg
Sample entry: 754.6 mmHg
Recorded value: 220 mmHg
